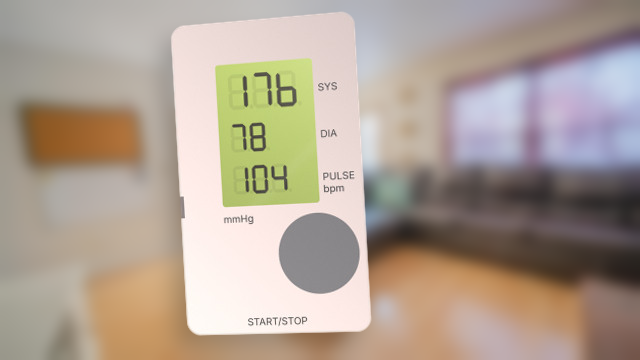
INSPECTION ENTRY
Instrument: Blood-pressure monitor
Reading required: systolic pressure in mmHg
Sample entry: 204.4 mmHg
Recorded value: 176 mmHg
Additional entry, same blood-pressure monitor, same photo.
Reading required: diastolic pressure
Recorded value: 78 mmHg
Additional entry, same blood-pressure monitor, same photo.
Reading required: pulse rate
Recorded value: 104 bpm
